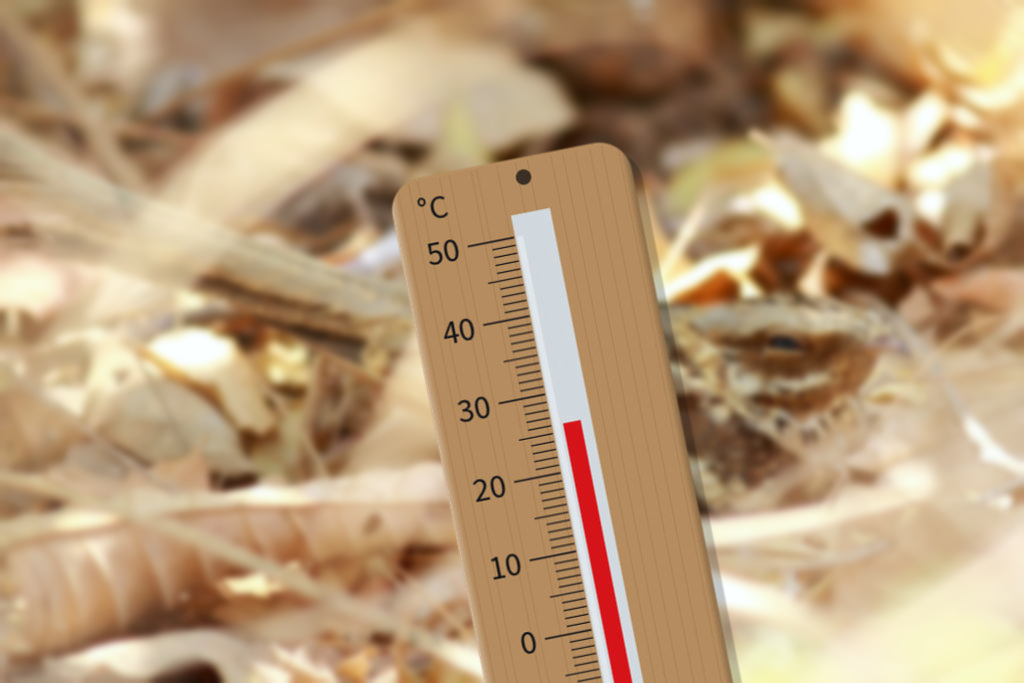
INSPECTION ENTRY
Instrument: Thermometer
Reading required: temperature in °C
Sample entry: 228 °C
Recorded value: 26 °C
